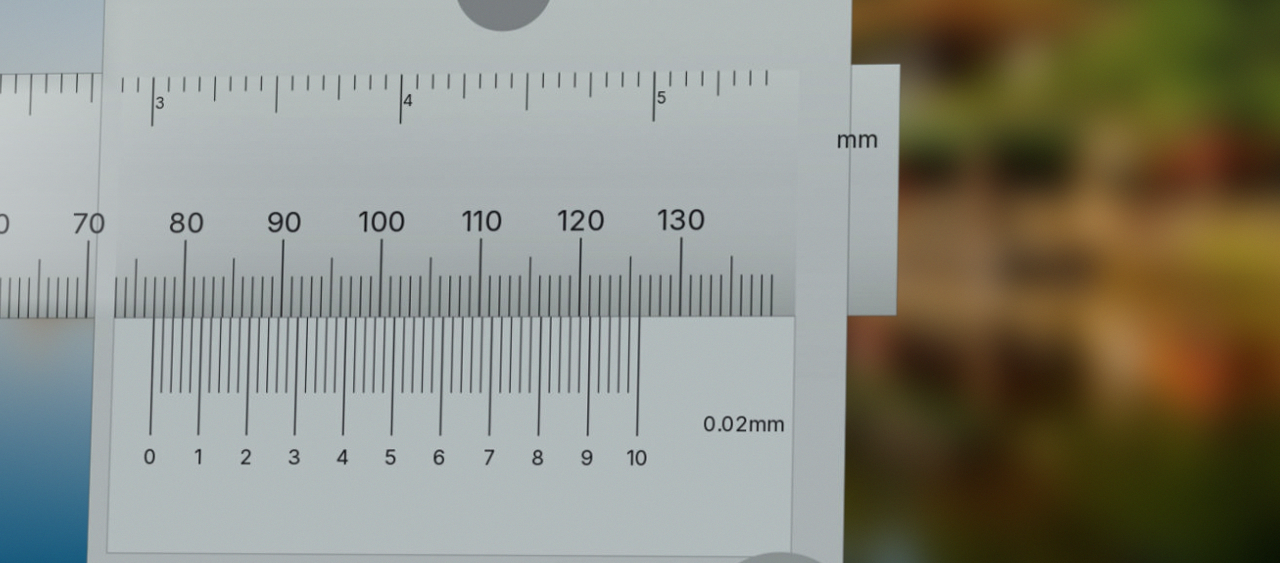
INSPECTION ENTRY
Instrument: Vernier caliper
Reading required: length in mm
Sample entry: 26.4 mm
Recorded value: 77.0 mm
